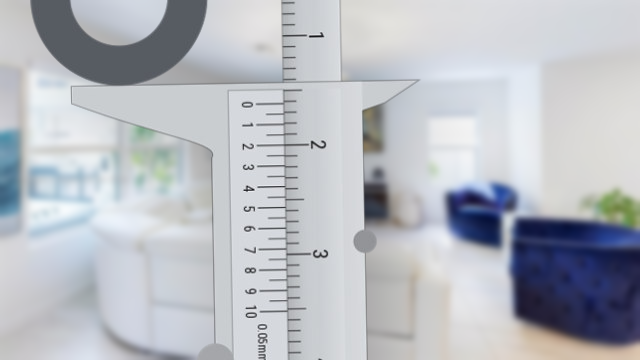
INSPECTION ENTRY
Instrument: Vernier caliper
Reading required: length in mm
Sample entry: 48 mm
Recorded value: 16.2 mm
